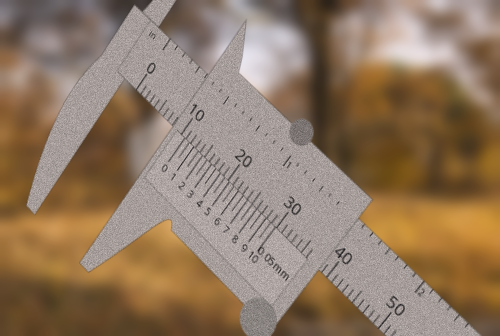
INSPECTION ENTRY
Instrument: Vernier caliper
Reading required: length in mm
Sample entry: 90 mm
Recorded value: 10.8 mm
